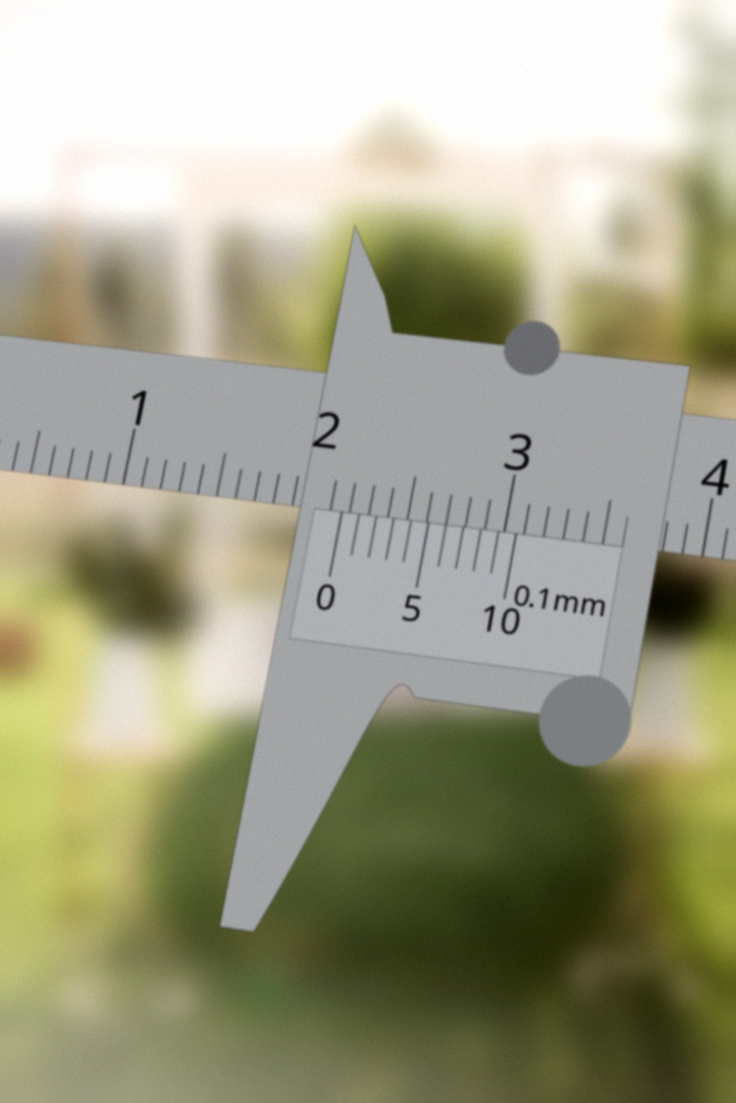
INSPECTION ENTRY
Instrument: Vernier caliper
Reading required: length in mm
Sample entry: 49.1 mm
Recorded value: 21.6 mm
